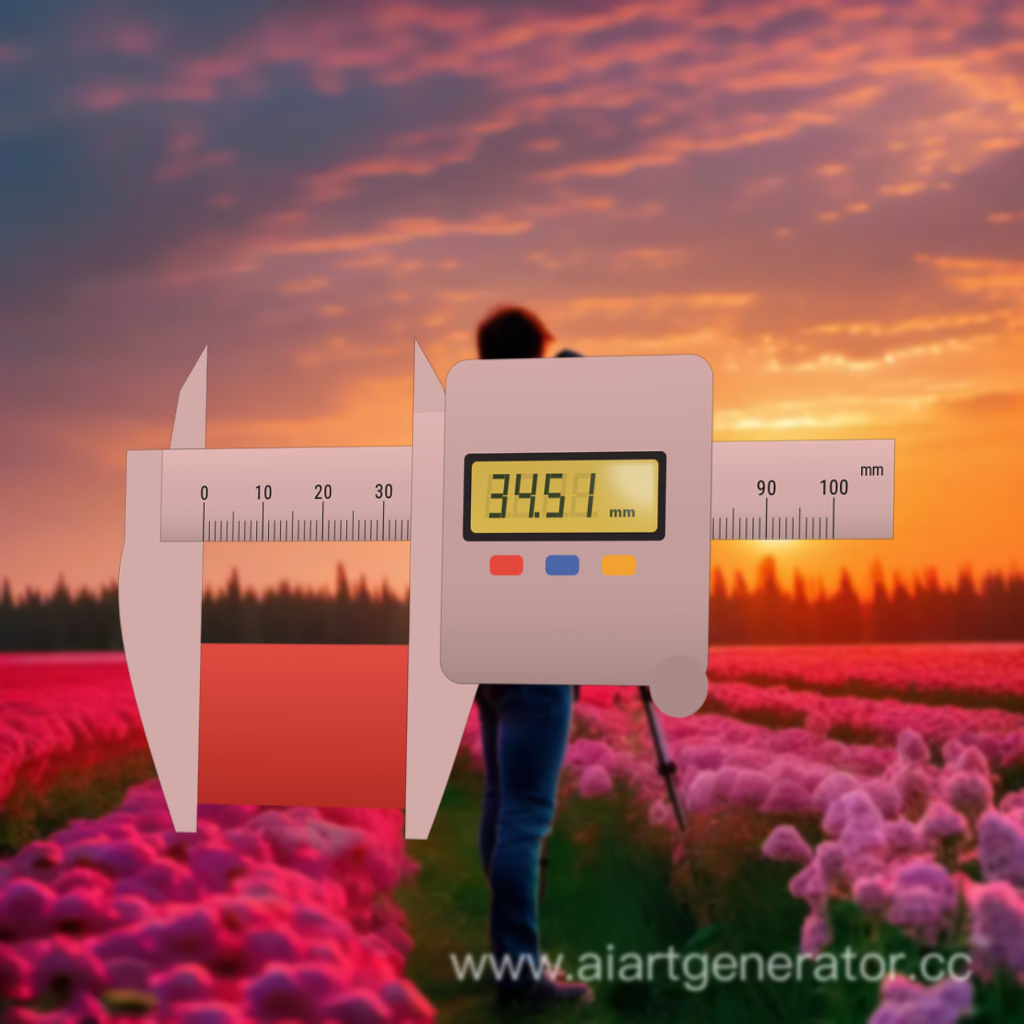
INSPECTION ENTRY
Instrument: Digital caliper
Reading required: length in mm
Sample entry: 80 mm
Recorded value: 34.51 mm
